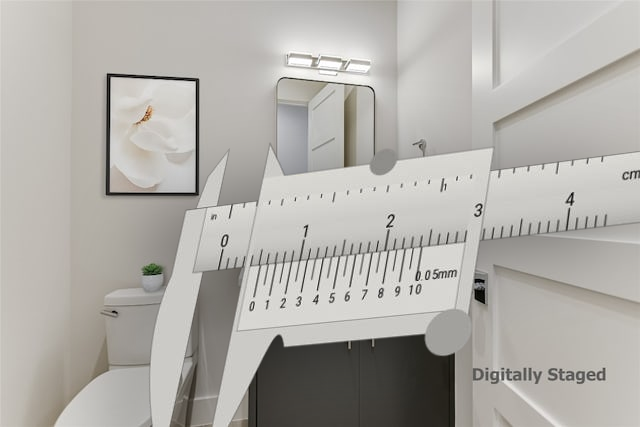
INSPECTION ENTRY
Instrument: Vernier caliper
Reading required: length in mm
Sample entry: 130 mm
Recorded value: 5.2 mm
